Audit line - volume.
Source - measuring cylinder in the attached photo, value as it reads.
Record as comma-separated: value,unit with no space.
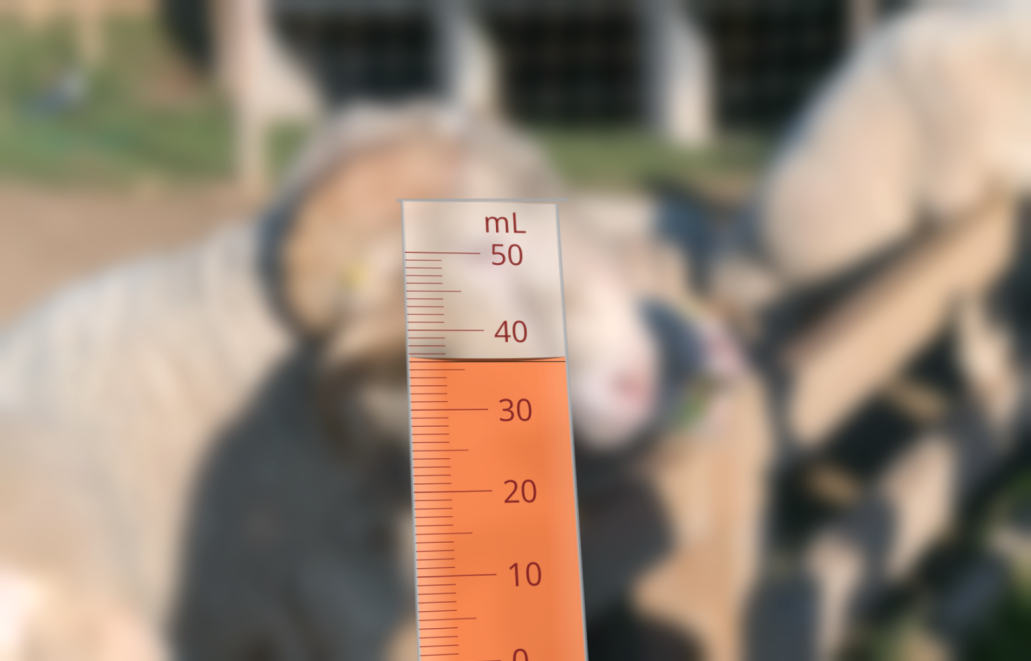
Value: 36,mL
